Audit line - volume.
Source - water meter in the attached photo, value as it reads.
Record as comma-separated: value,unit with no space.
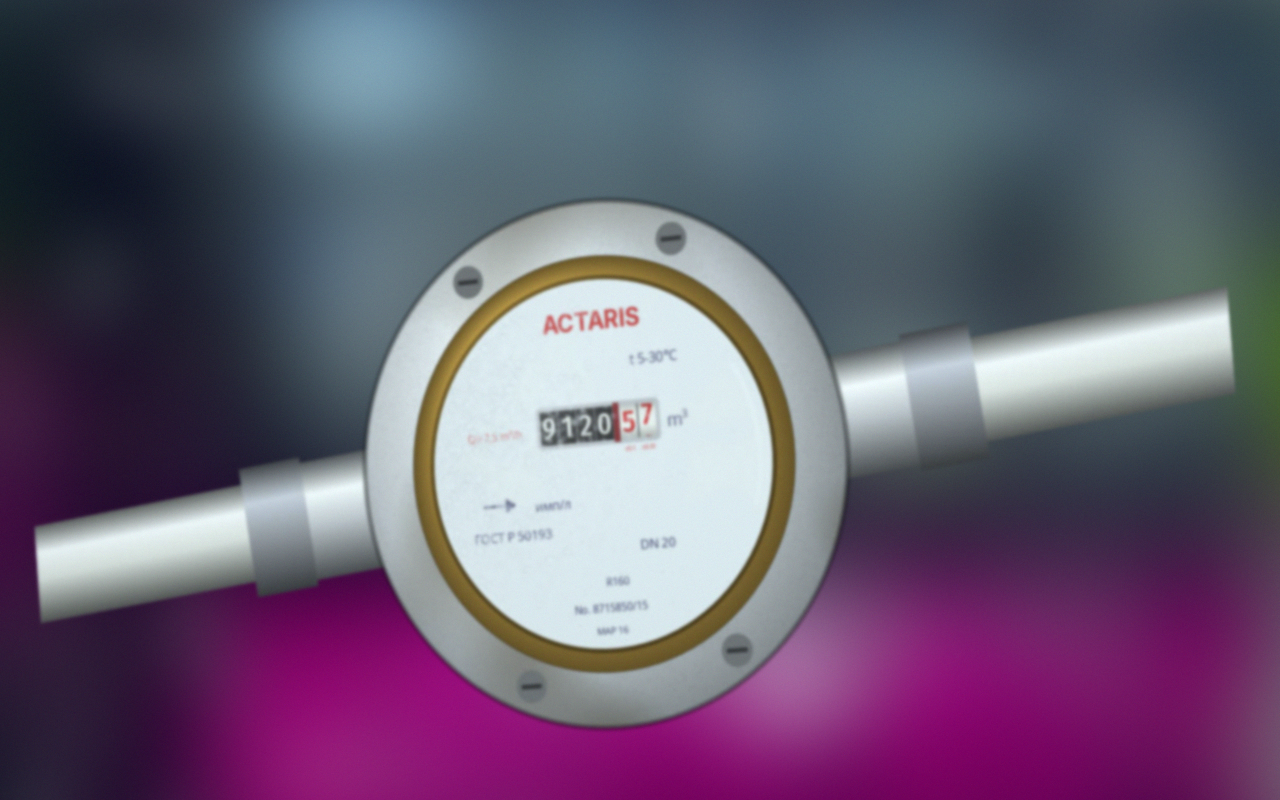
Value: 9120.57,m³
